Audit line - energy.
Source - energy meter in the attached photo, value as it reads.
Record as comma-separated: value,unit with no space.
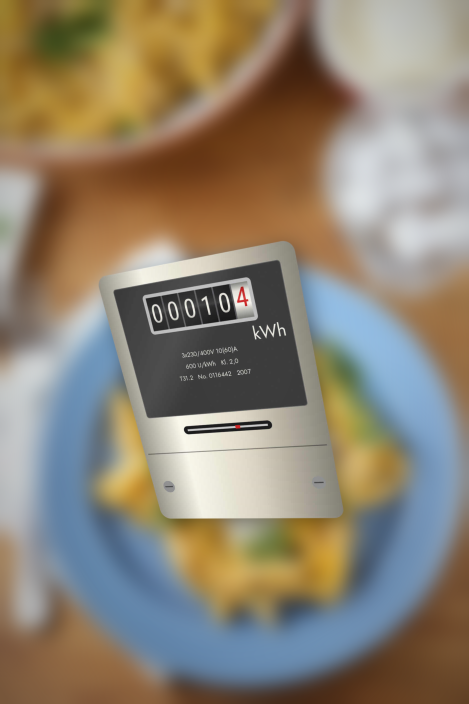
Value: 10.4,kWh
